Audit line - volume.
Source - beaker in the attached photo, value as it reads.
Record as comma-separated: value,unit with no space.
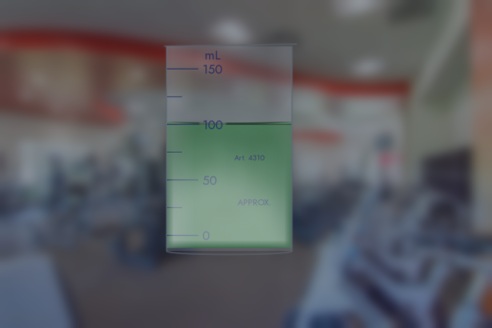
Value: 100,mL
